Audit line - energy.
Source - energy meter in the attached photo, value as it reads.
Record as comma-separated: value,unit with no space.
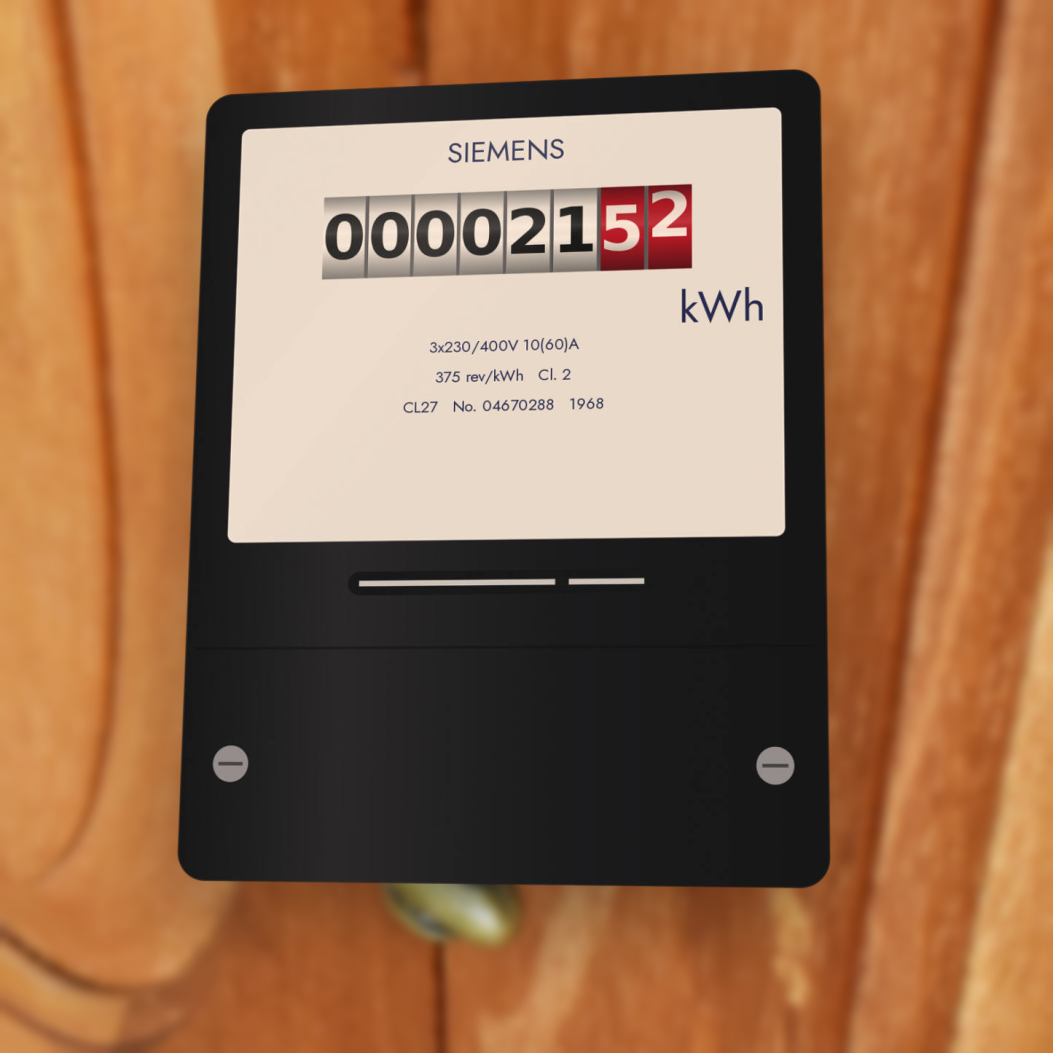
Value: 21.52,kWh
